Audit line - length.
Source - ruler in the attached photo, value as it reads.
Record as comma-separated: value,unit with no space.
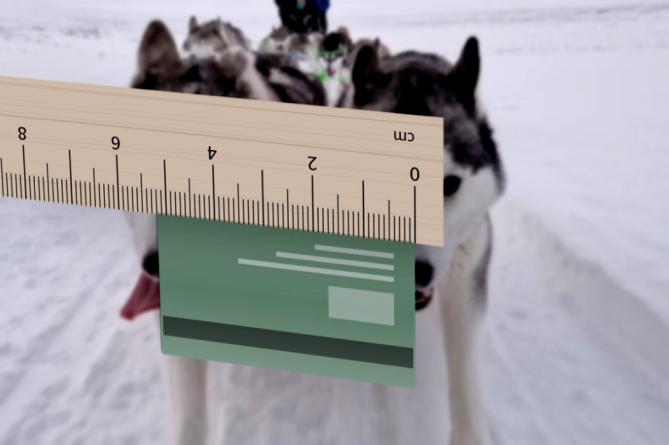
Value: 5.2,cm
